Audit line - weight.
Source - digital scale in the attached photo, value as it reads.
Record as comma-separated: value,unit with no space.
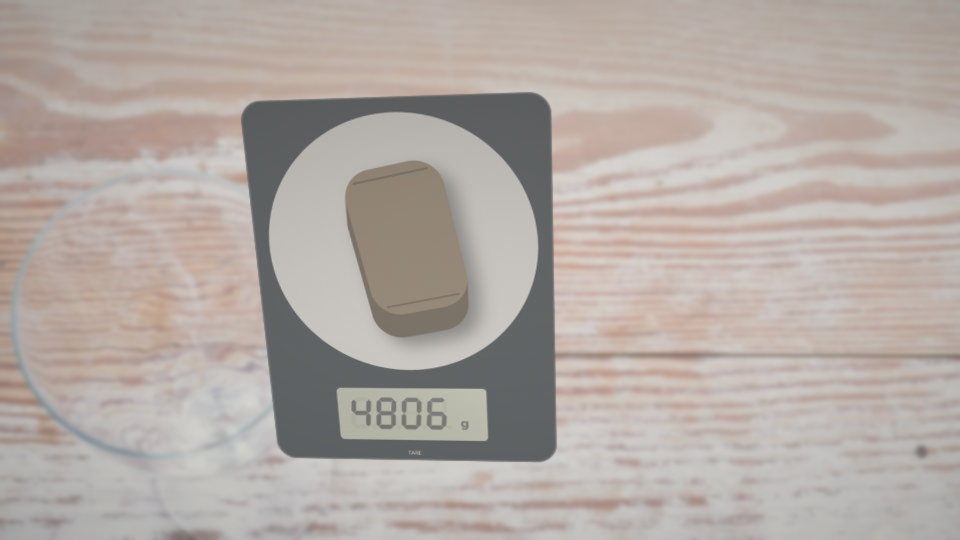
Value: 4806,g
